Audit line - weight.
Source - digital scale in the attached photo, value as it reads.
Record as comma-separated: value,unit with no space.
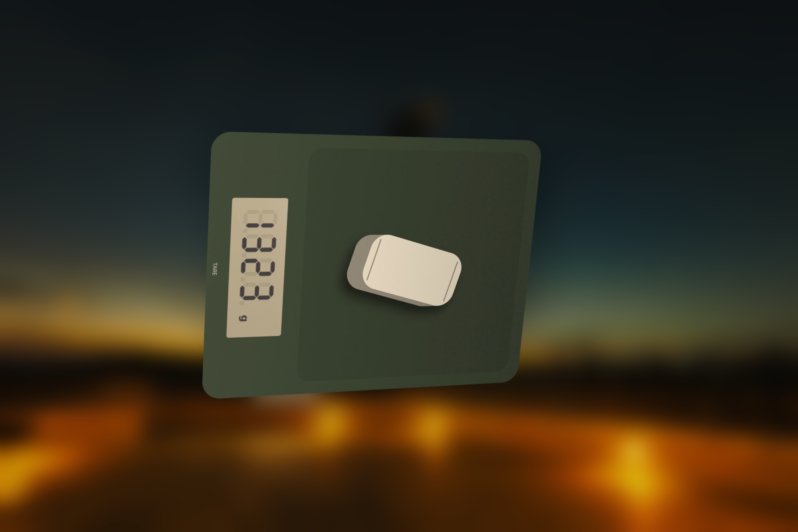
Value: 1323,g
